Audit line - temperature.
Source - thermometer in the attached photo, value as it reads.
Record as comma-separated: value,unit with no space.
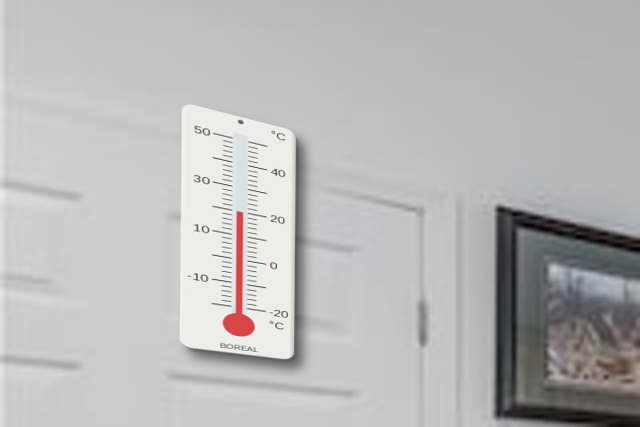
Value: 20,°C
